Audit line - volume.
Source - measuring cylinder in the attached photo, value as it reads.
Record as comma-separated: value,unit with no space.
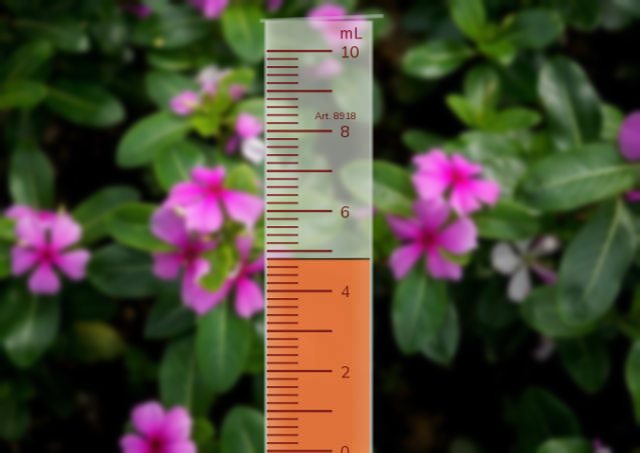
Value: 4.8,mL
